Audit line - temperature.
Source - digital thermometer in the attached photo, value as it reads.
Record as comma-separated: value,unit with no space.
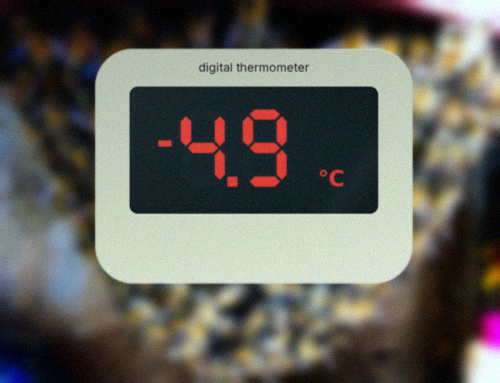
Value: -4.9,°C
